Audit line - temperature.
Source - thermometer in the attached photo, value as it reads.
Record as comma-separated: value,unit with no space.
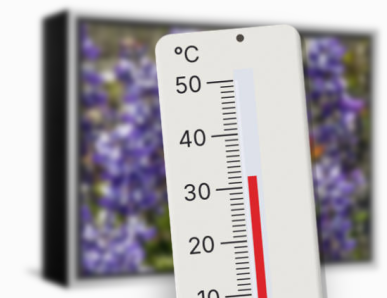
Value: 32,°C
